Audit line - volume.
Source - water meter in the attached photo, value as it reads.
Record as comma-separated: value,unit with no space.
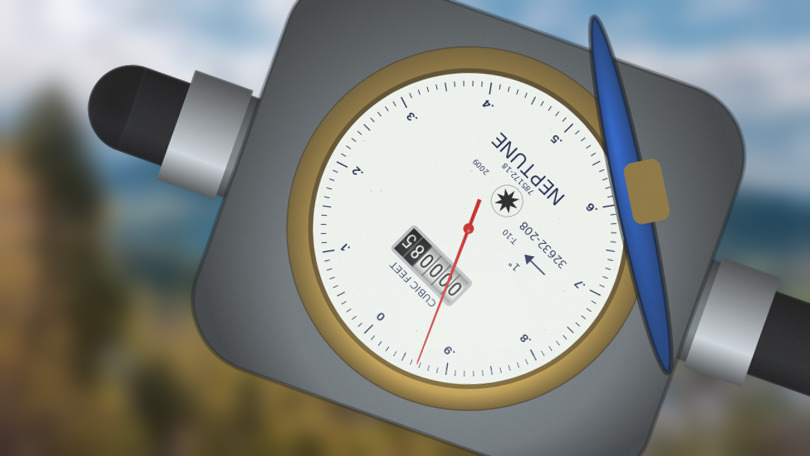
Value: 84.93,ft³
